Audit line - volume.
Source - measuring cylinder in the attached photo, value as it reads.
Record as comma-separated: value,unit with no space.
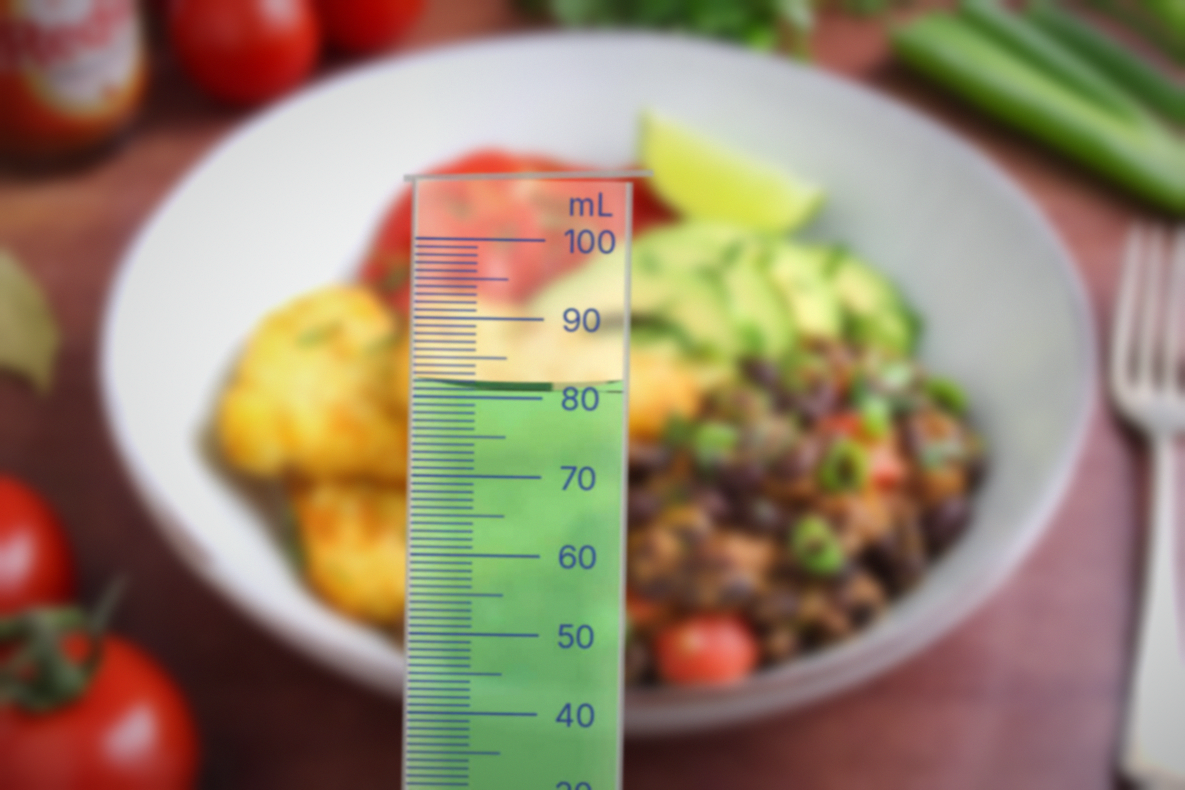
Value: 81,mL
